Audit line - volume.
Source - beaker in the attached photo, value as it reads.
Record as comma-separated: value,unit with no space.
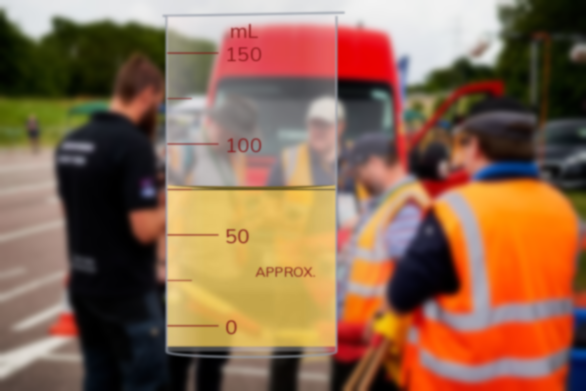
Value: 75,mL
